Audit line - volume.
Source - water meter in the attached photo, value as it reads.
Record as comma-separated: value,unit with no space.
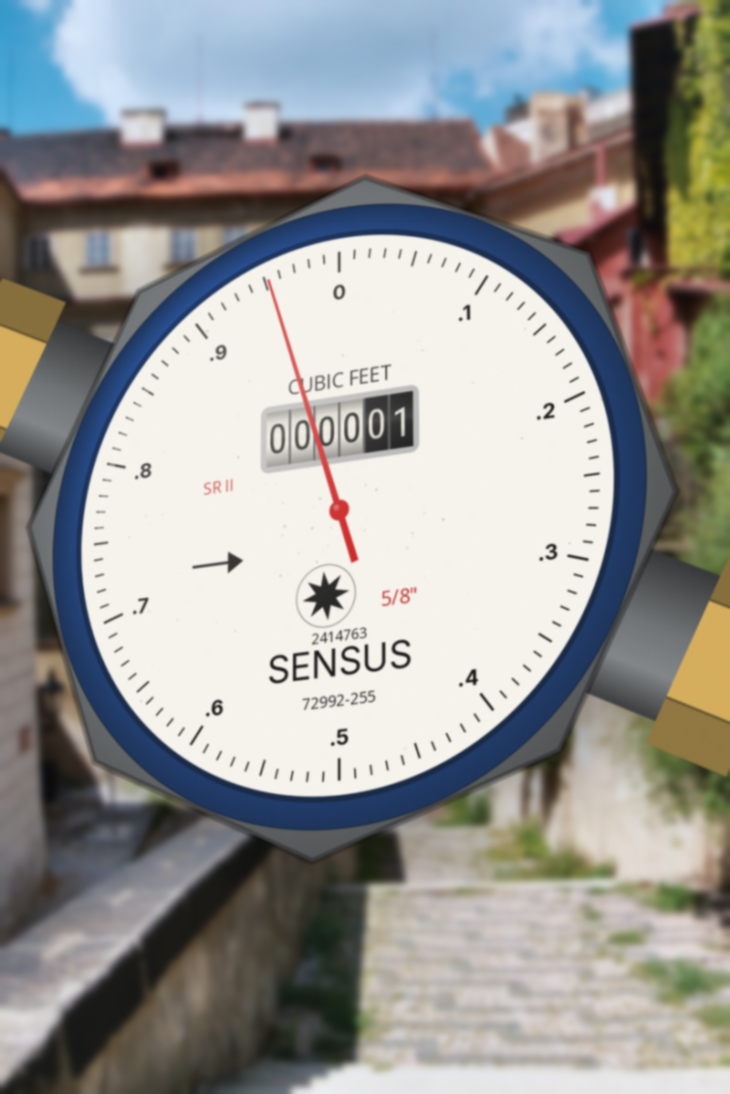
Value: 0.95,ft³
